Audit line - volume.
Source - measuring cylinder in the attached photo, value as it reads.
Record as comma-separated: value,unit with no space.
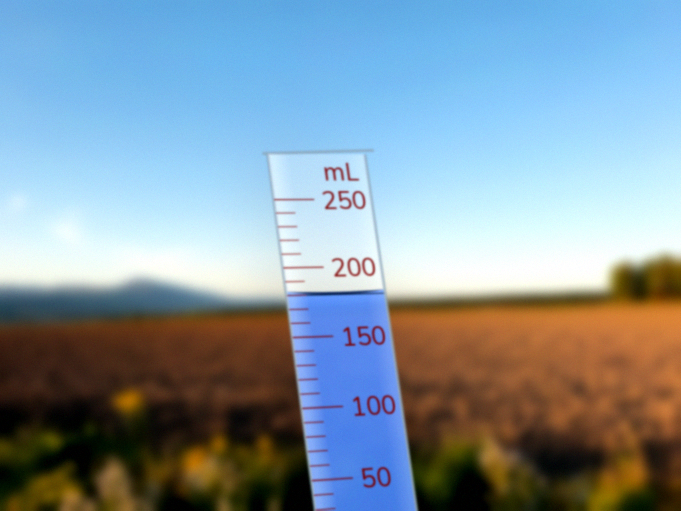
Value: 180,mL
